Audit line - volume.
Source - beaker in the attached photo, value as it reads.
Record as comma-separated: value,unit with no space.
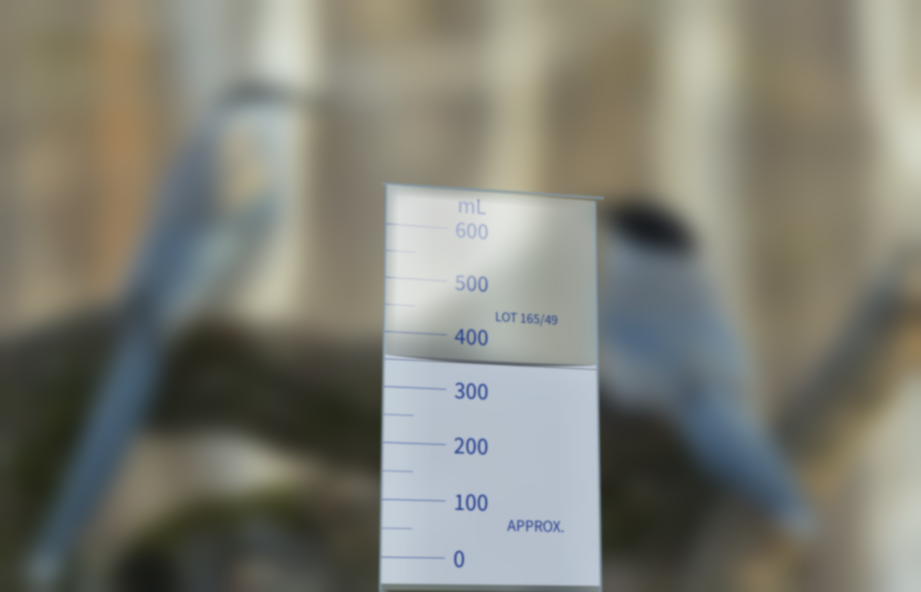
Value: 350,mL
